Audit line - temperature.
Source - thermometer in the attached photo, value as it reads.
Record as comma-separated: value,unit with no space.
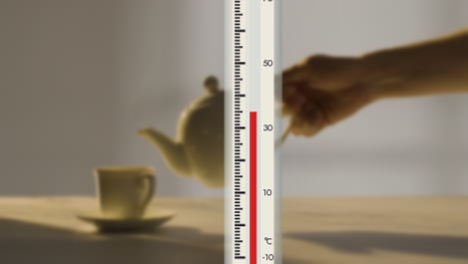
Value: 35,°C
